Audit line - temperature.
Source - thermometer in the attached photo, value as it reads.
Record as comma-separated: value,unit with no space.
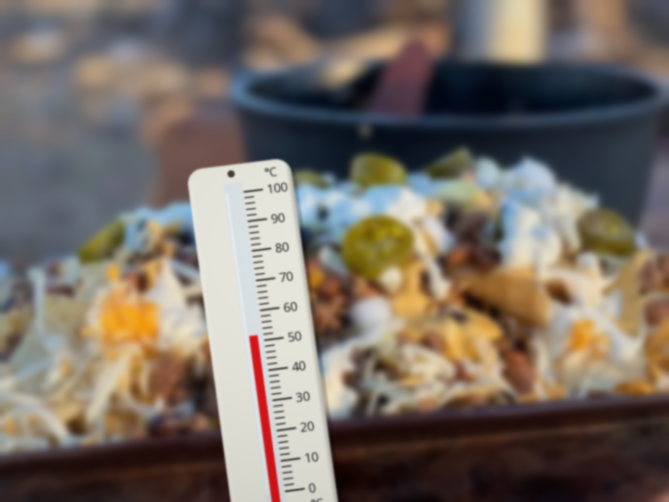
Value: 52,°C
